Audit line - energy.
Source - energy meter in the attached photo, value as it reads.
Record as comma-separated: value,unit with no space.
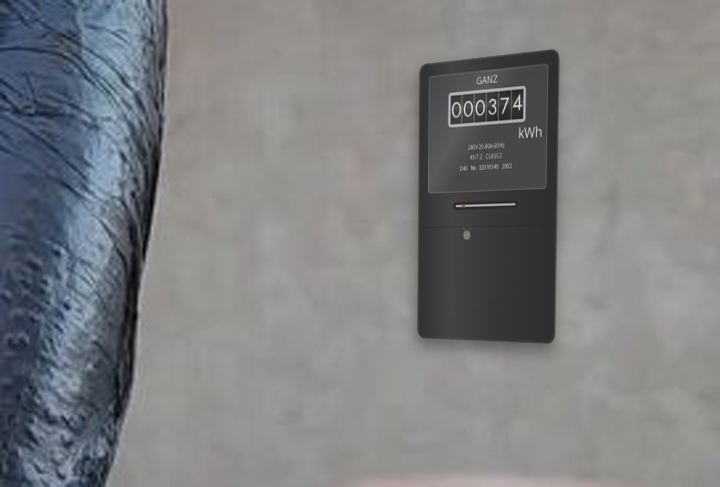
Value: 374,kWh
